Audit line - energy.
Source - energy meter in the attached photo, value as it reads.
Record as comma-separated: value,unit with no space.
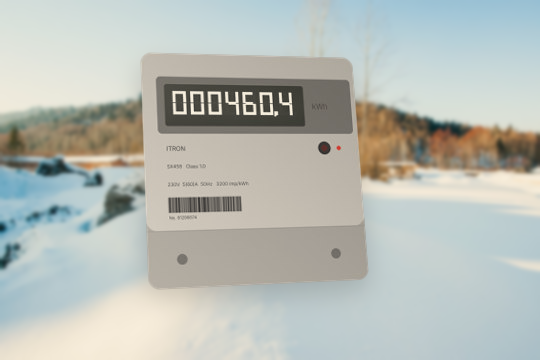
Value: 460.4,kWh
